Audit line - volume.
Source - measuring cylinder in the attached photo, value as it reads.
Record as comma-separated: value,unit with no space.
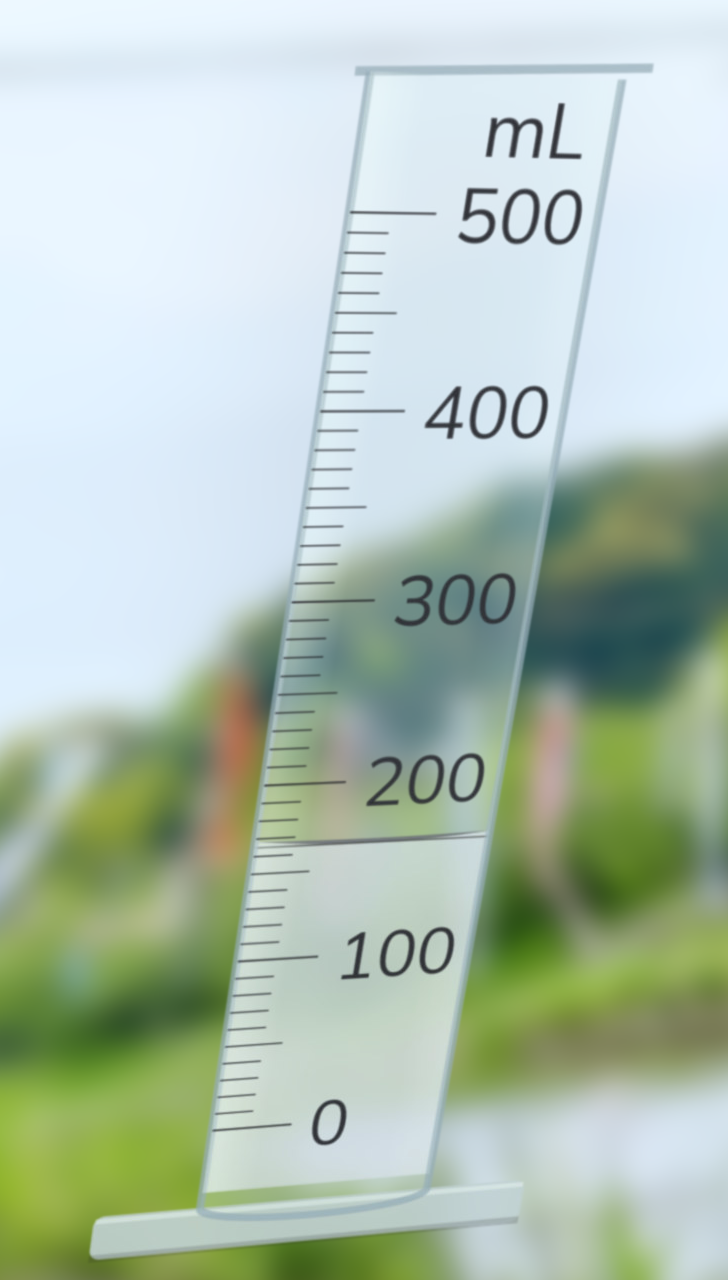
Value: 165,mL
